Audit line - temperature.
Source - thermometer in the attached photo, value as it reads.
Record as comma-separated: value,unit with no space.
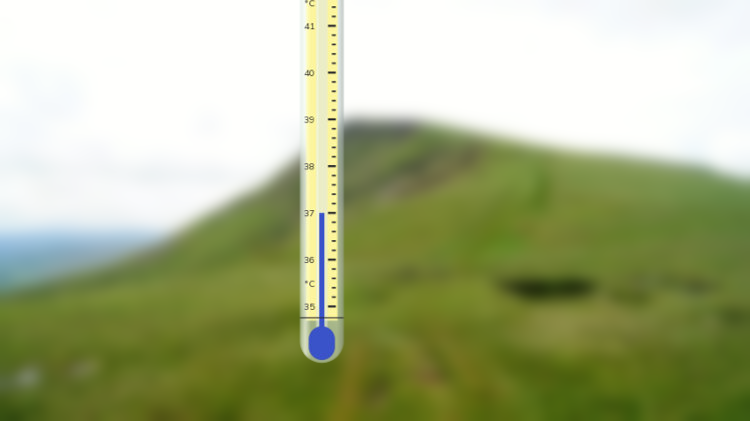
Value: 37,°C
